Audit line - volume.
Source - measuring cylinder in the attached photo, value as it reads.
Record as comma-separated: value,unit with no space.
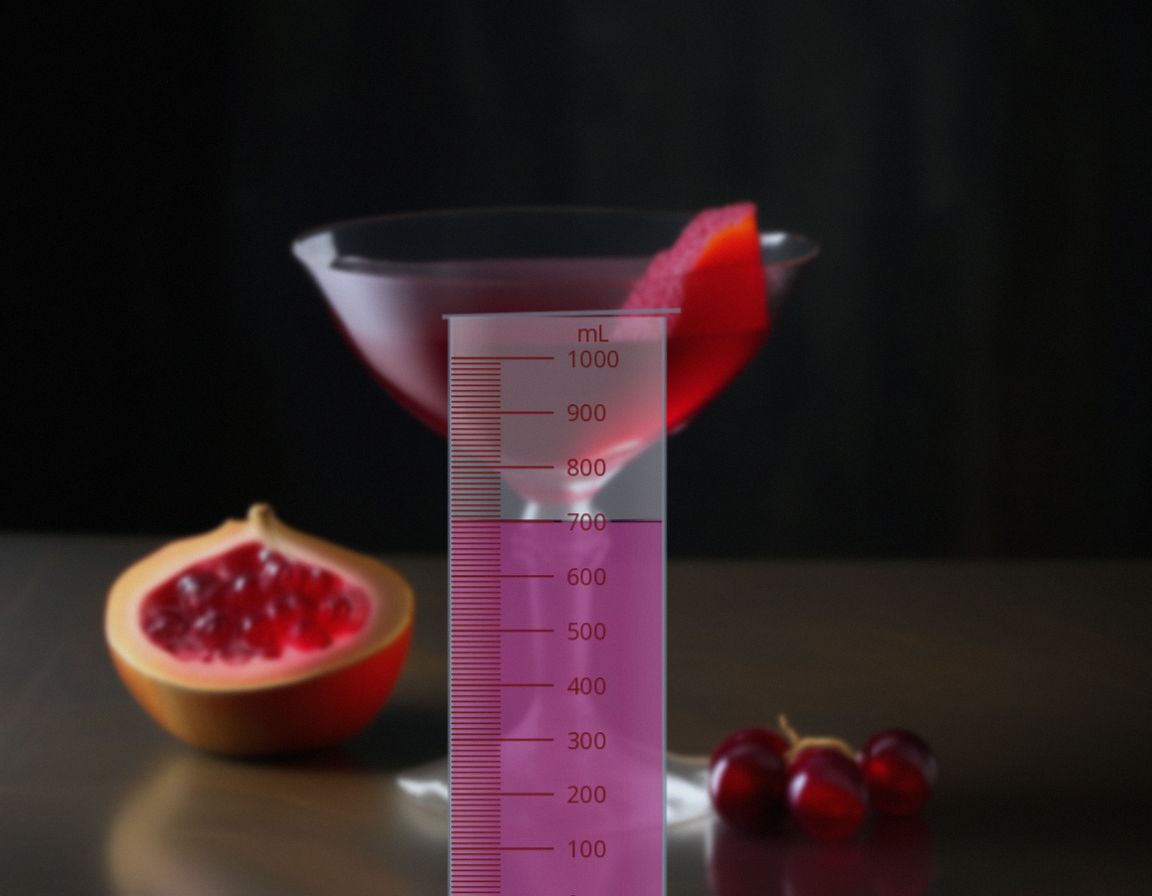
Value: 700,mL
